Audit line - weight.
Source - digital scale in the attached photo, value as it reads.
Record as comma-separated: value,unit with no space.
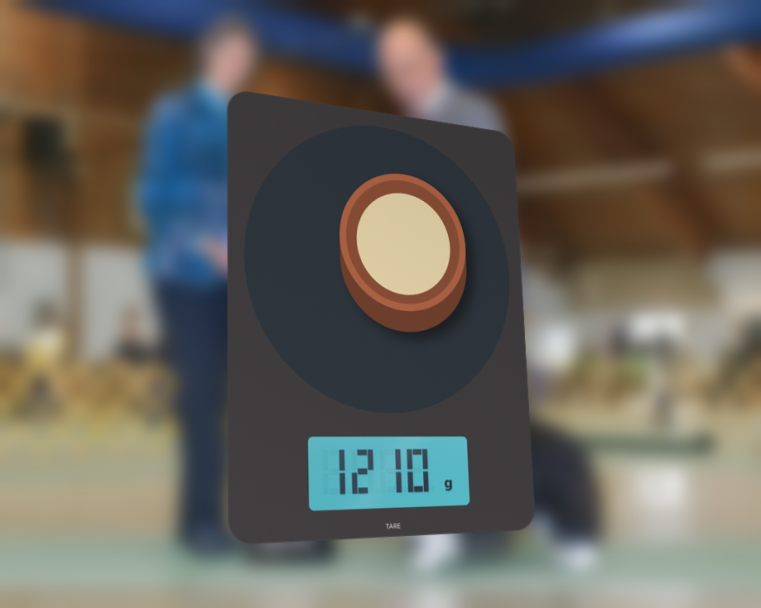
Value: 1210,g
